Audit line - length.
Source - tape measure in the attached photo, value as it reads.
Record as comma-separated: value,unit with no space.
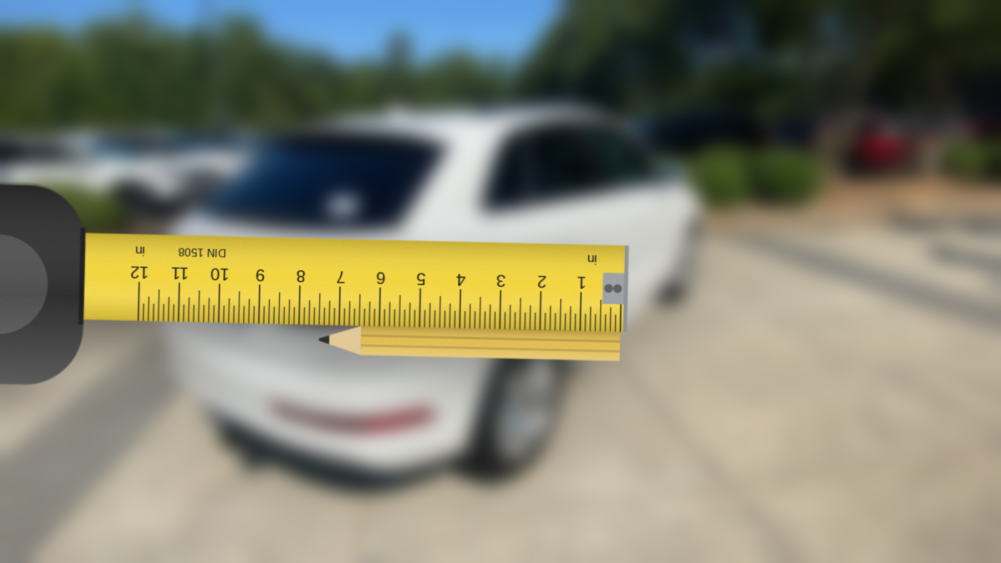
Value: 7.5,in
